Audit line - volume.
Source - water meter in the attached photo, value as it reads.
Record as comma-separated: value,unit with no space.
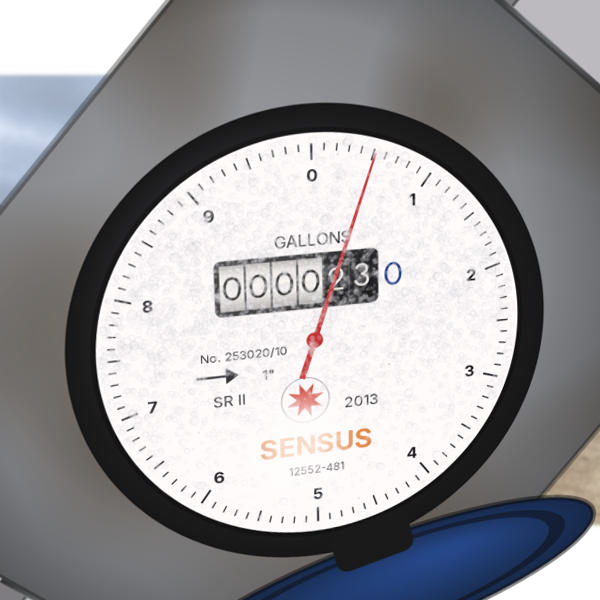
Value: 230.5,gal
